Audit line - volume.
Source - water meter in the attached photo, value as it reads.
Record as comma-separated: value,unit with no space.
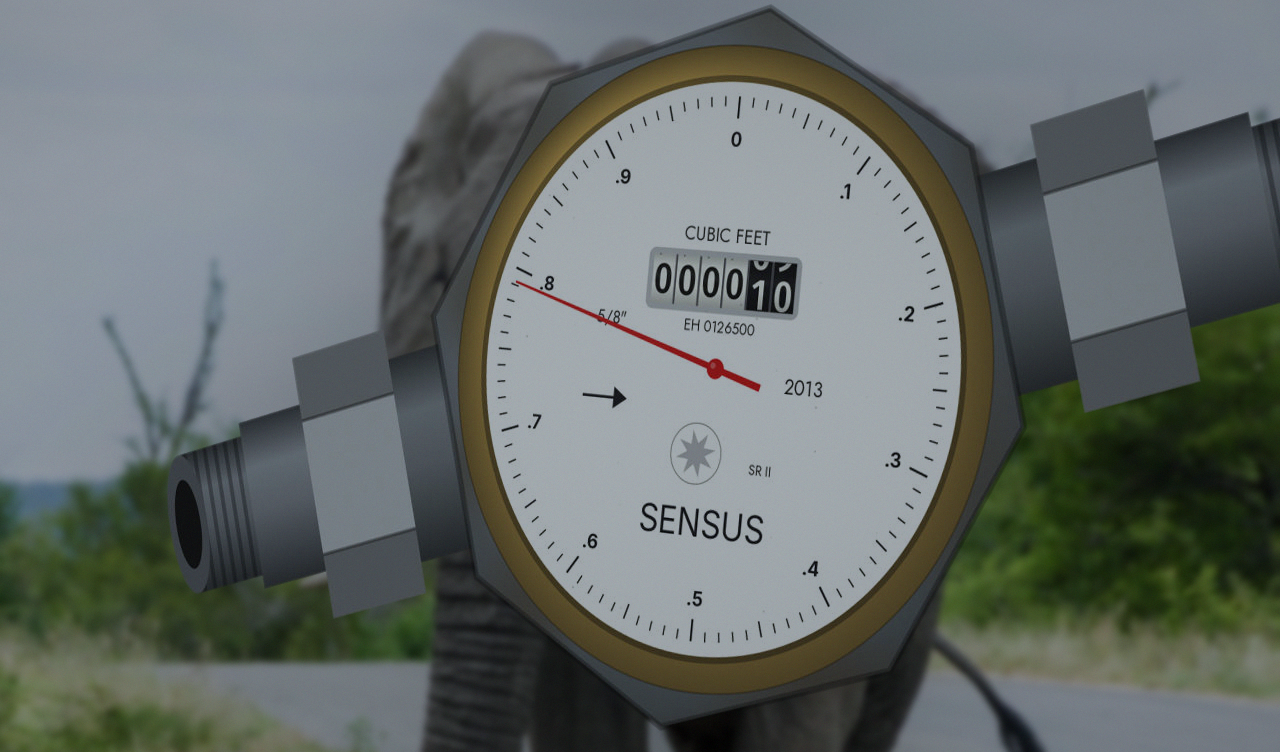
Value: 9.79,ft³
